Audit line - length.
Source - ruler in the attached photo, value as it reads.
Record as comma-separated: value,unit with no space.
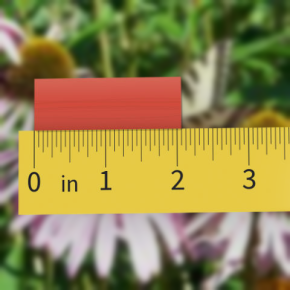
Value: 2.0625,in
